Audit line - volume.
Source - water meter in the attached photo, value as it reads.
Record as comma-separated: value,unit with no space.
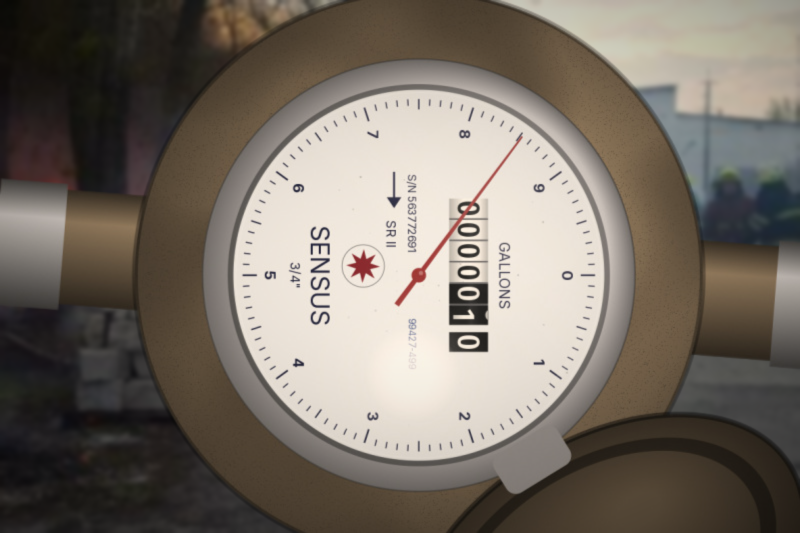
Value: 8.5,gal
